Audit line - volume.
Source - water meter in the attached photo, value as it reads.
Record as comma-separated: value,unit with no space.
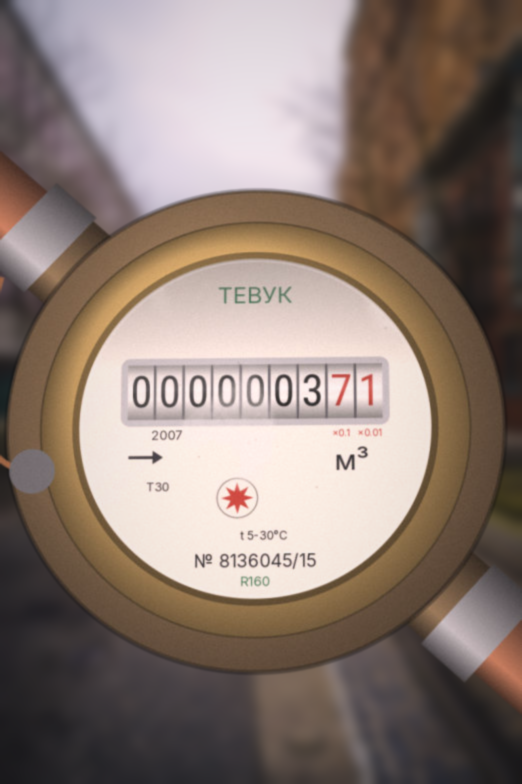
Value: 3.71,m³
